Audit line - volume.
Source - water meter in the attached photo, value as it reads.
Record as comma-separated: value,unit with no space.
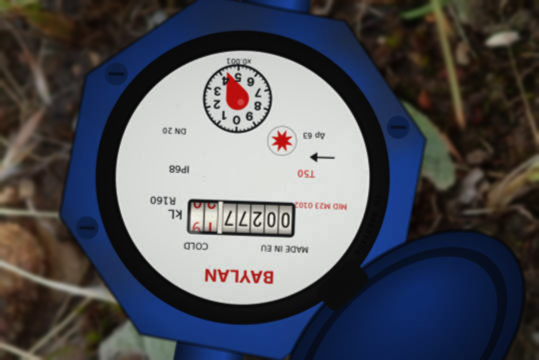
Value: 277.194,kL
